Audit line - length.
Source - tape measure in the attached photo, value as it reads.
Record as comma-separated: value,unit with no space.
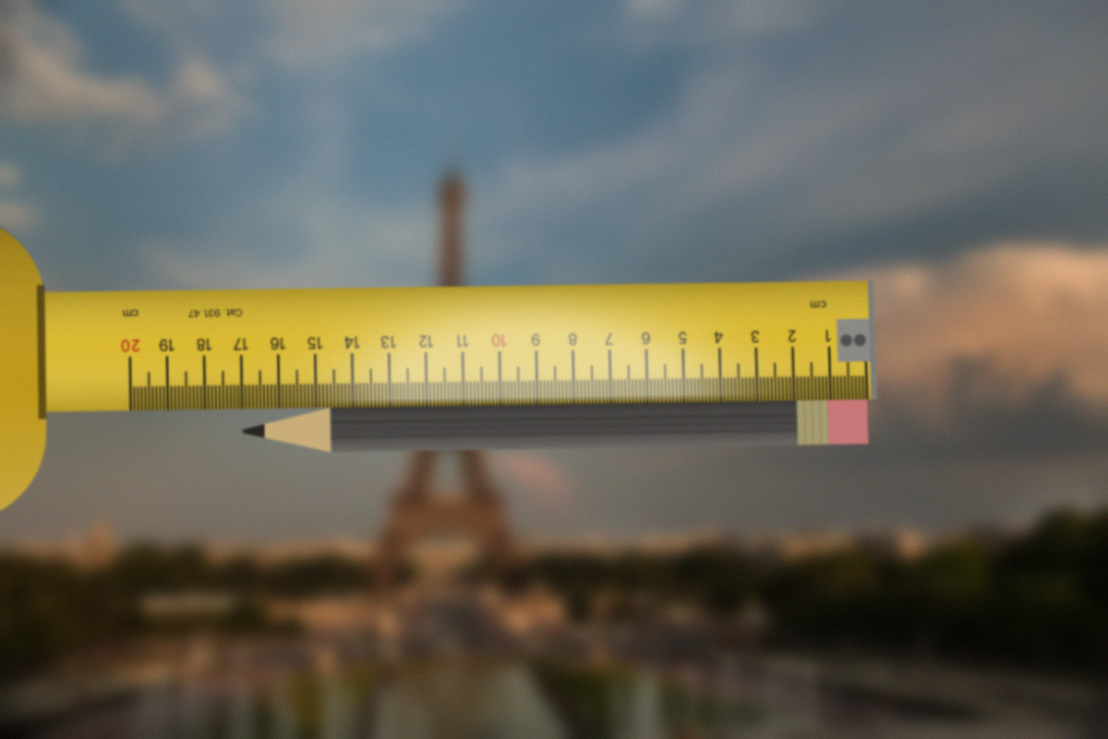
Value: 17,cm
